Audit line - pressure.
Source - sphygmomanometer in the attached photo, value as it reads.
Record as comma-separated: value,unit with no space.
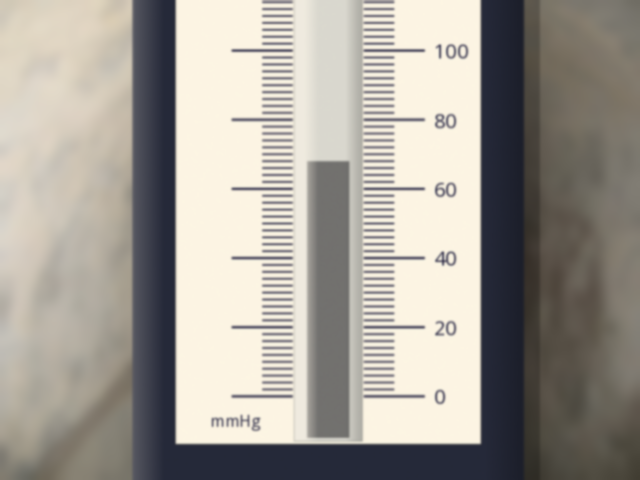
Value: 68,mmHg
